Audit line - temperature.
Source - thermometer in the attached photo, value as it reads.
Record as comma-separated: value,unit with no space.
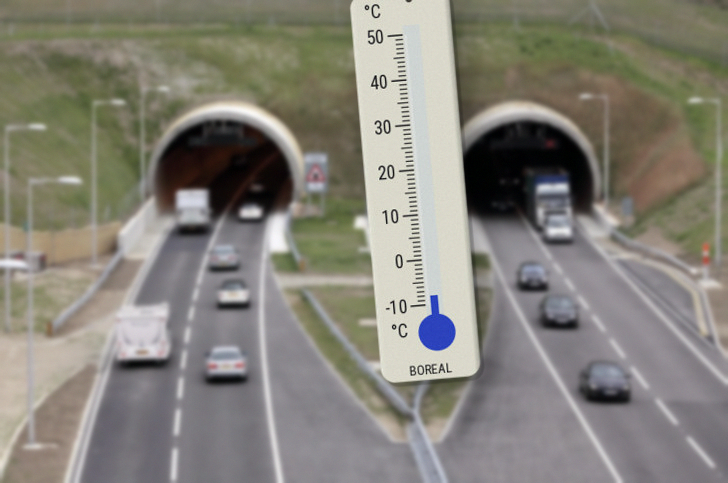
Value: -8,°C
